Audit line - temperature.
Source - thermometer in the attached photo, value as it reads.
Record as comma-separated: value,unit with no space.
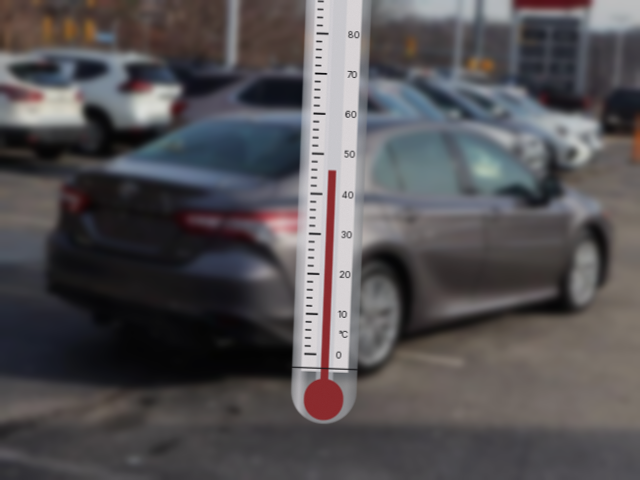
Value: 46,°C
